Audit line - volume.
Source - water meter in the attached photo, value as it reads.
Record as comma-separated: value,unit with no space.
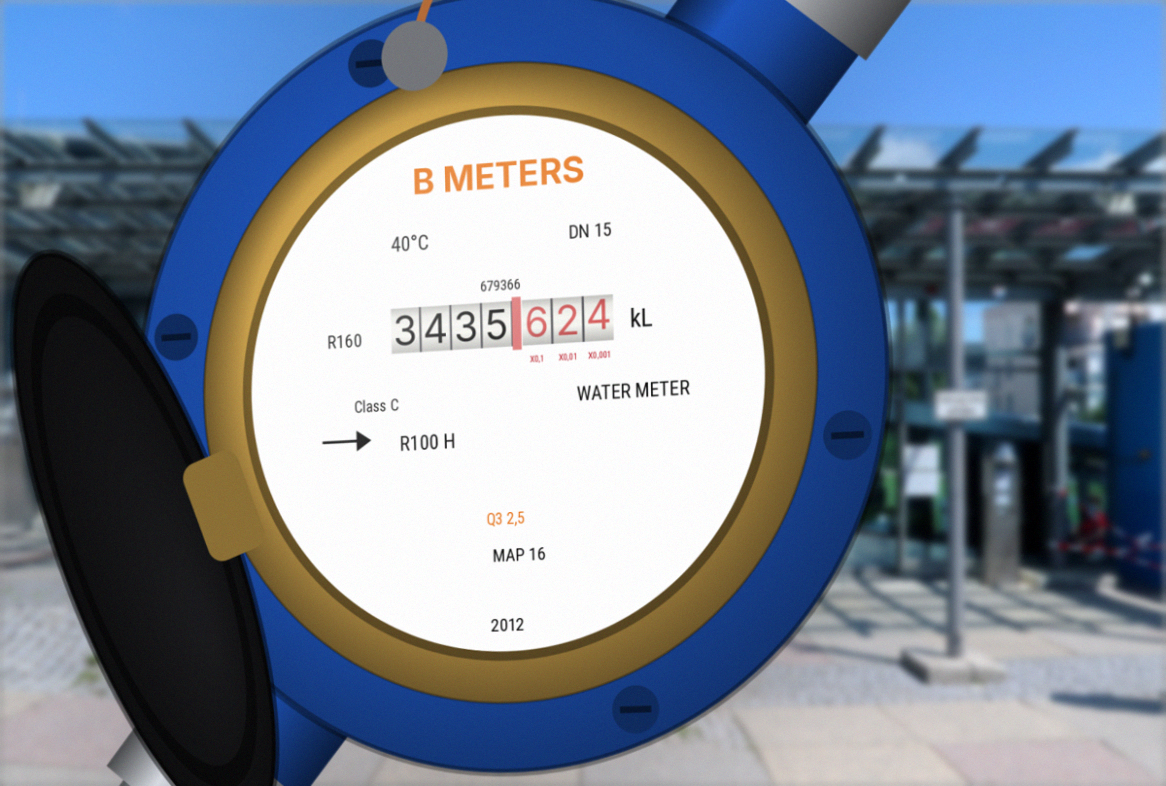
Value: 3435.624,kL
